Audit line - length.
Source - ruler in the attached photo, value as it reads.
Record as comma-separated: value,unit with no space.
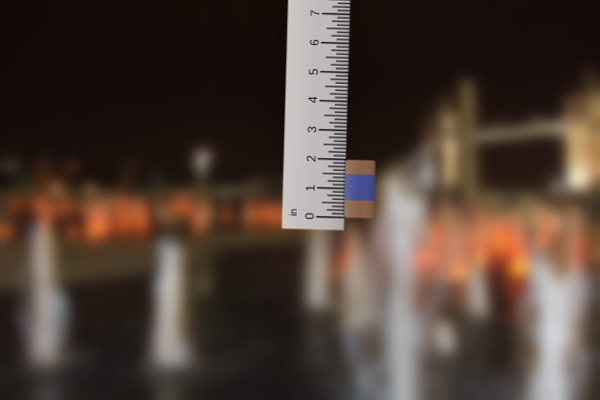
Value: 2,in
